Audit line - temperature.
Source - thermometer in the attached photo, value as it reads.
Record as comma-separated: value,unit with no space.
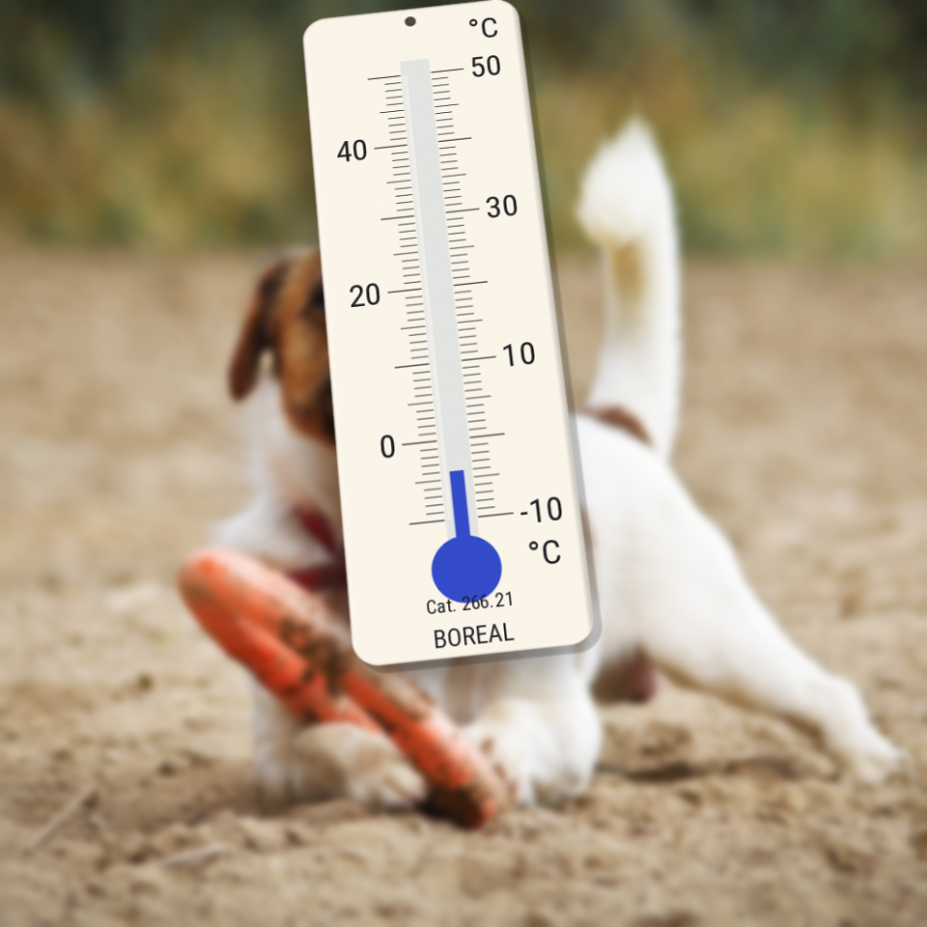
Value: -4,°C
